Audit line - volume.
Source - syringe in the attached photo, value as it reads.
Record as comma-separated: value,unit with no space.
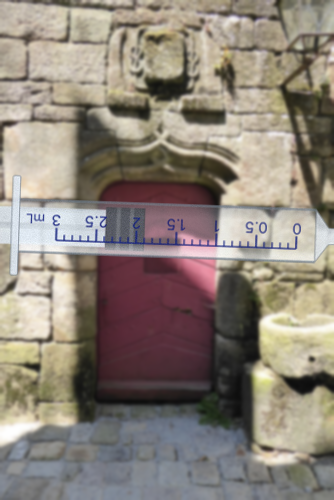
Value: 1.9,mL
